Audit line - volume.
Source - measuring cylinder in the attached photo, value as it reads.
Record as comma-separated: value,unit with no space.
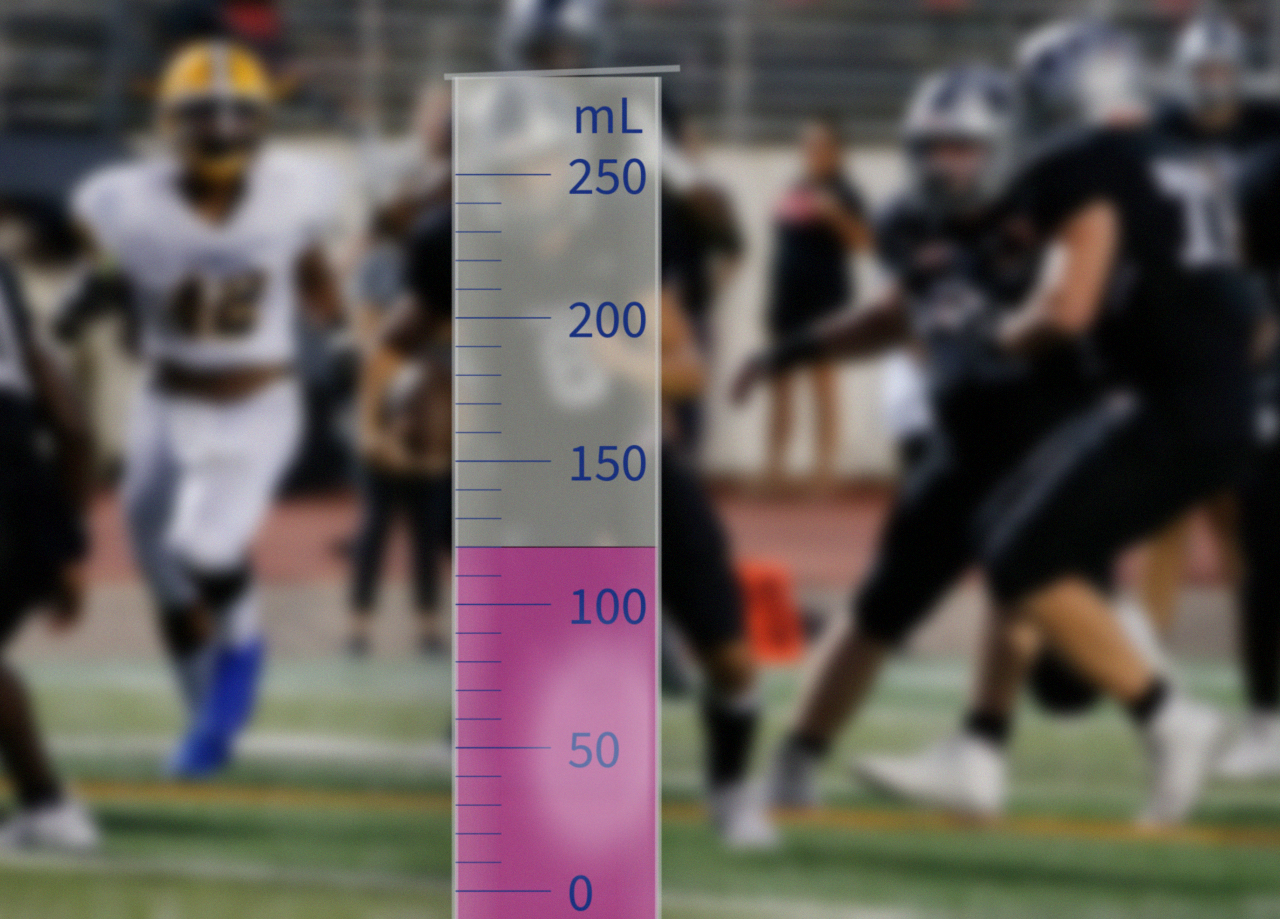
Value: 120,mL
